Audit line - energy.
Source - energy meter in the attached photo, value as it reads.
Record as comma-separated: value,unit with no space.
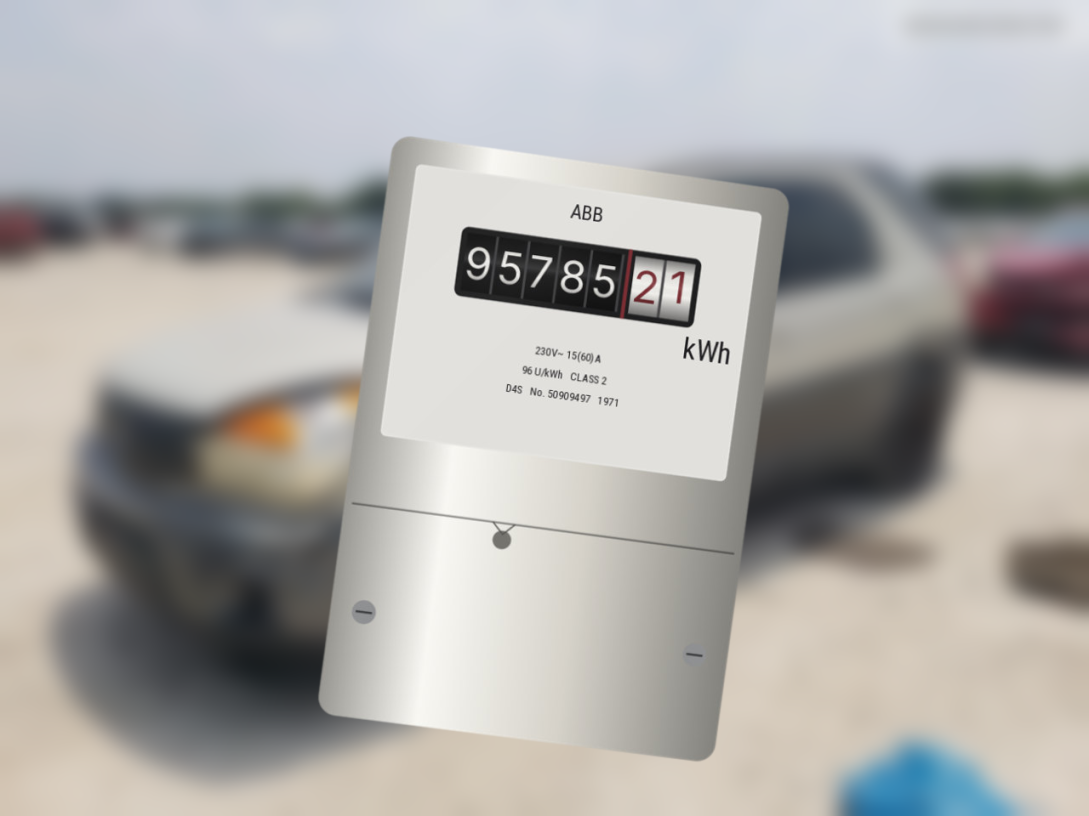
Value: 95785.21,kWh
